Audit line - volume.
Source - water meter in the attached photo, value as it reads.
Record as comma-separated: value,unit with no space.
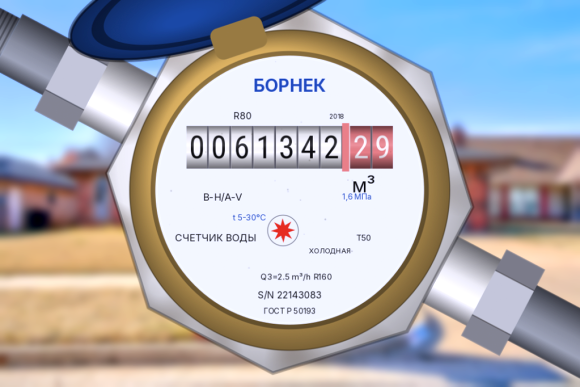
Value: 61342.29,m³
